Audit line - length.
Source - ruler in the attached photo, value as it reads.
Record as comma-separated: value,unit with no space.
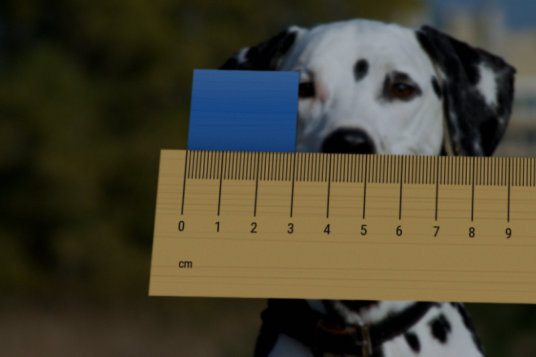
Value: 3,cm
